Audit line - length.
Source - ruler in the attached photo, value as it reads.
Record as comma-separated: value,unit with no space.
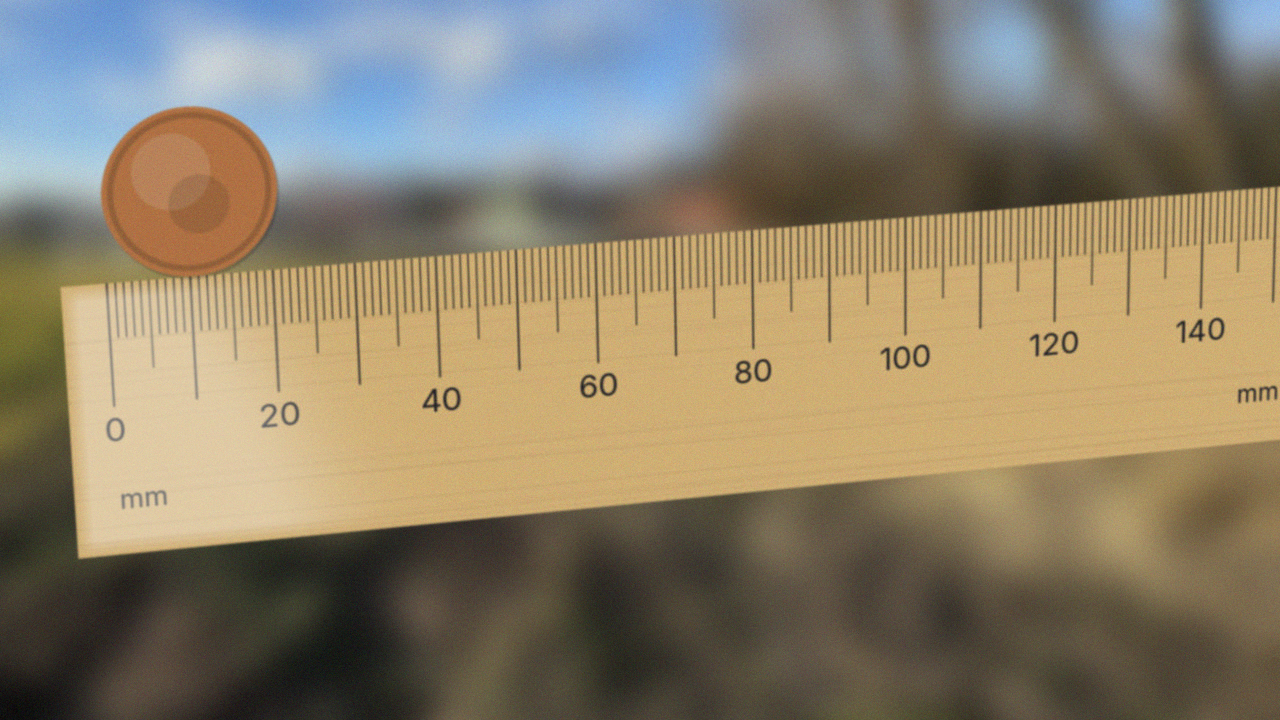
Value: 21,mm
